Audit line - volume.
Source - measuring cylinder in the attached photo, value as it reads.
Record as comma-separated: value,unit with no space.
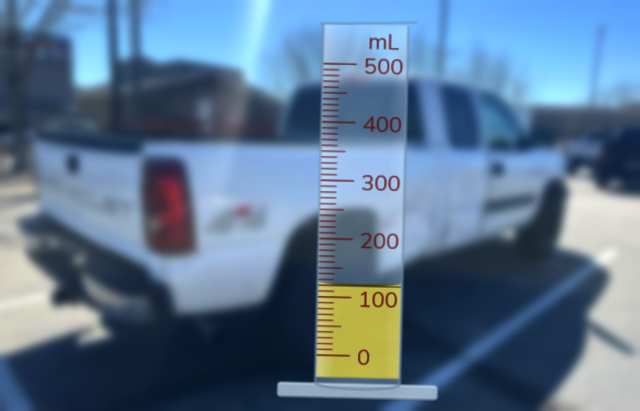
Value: 120,mL
